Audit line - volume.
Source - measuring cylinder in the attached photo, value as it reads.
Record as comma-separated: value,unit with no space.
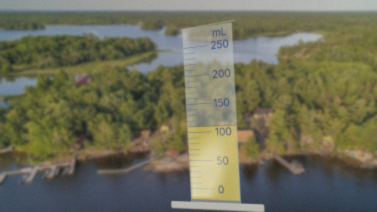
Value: 110,mL
